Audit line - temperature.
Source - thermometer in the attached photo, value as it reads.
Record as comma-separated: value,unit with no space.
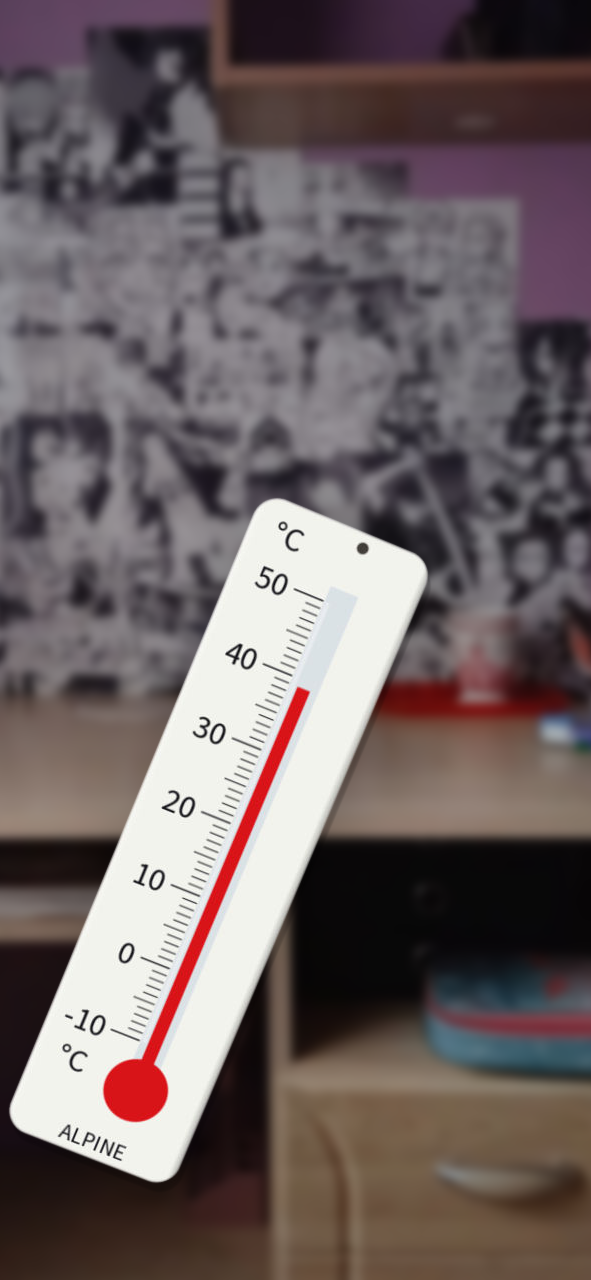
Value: 39,°C
